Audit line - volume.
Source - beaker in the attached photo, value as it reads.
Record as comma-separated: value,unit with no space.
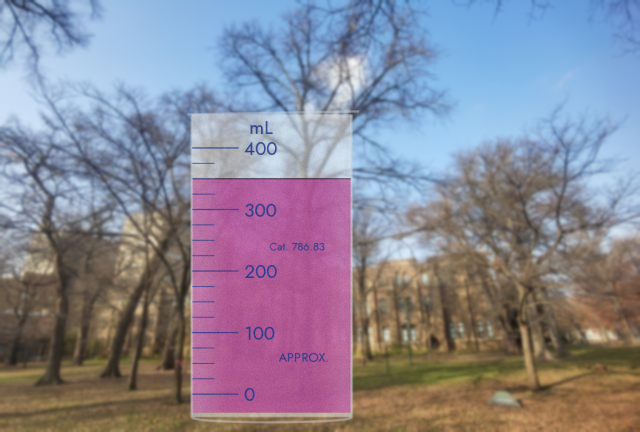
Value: 350,mL
